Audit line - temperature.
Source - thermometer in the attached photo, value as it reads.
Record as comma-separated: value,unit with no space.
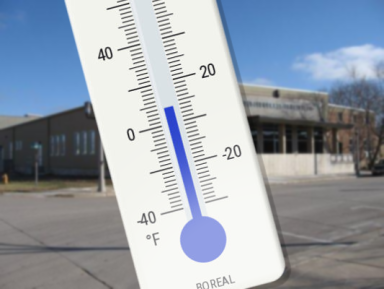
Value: 8,°F
